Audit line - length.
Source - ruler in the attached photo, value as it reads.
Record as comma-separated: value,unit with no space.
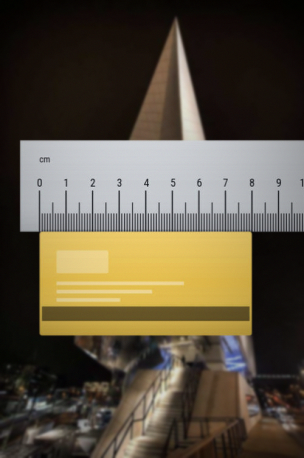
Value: 8,cm
